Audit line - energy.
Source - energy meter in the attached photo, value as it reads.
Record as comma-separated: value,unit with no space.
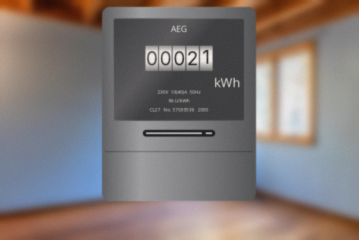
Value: 21,kWh
